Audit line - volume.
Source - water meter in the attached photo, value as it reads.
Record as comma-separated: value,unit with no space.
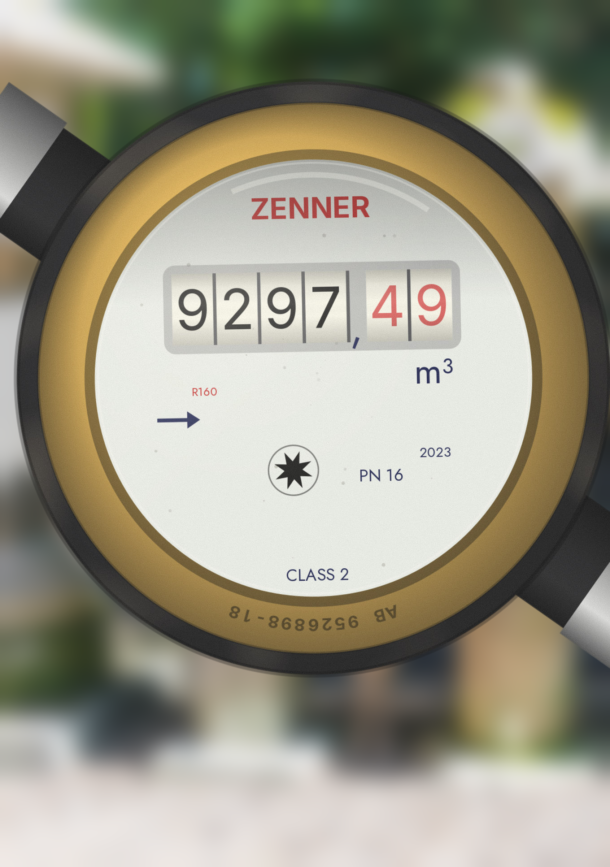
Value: 9297.49,m³
